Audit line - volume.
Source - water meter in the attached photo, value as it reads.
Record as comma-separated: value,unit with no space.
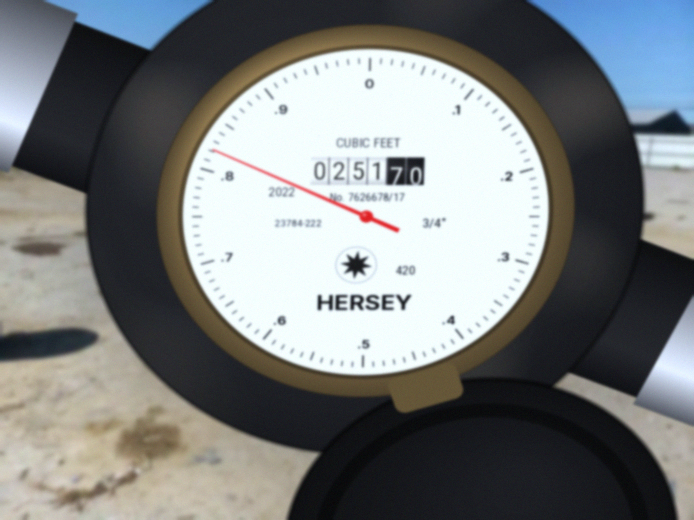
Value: 25169.82,ft³
